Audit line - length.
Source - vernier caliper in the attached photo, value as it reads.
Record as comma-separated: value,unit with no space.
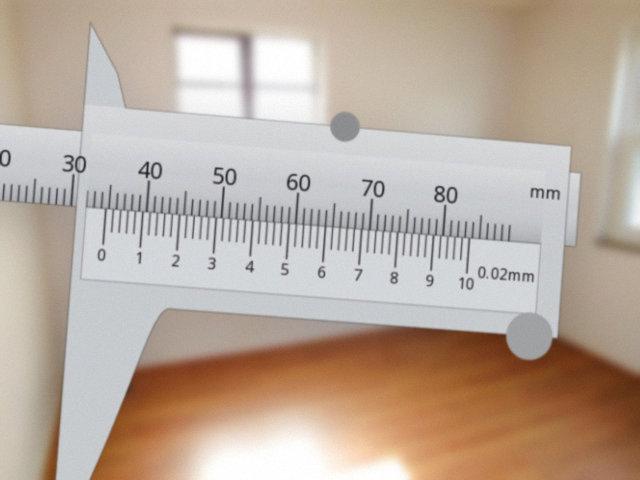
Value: 34.6,mm
